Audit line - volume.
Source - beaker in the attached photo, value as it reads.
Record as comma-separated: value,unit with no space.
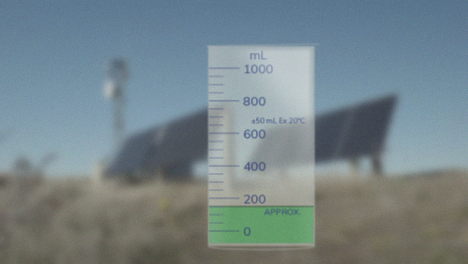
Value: 150,mL
